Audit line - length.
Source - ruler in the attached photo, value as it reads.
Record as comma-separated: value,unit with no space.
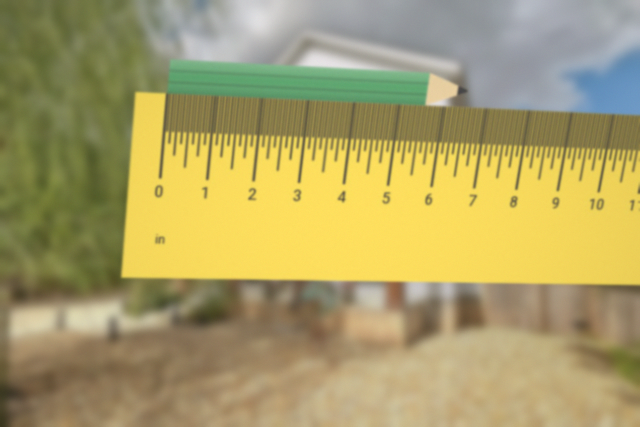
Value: 6.5,in
